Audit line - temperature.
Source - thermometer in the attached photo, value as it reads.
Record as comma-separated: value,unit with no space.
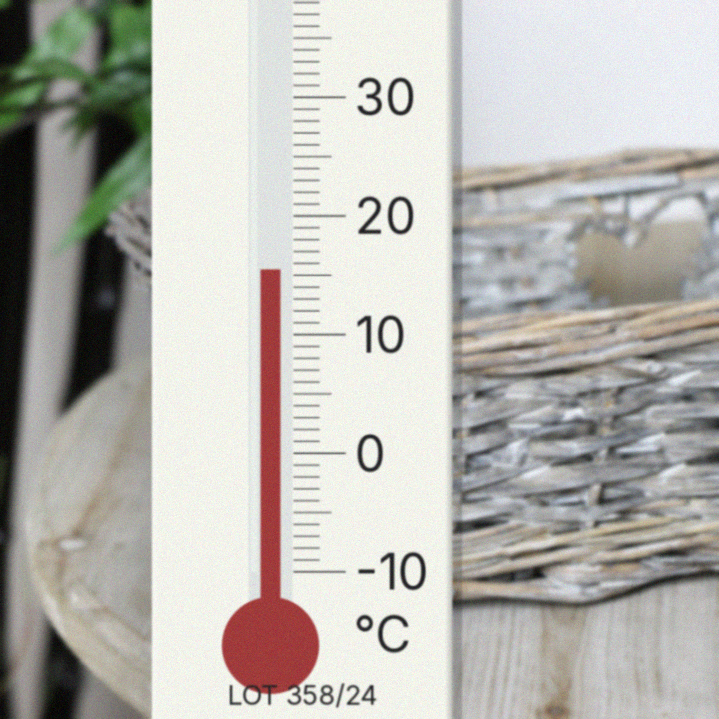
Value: 15.5,°C
